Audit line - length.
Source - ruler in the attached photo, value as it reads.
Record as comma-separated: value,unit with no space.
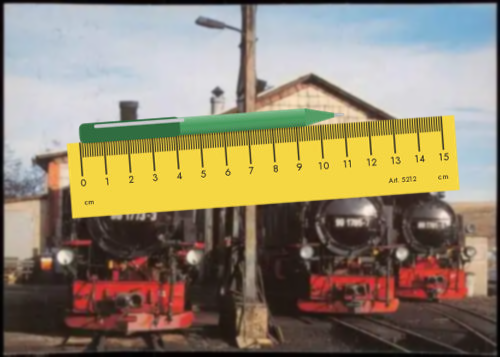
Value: 11,cm
